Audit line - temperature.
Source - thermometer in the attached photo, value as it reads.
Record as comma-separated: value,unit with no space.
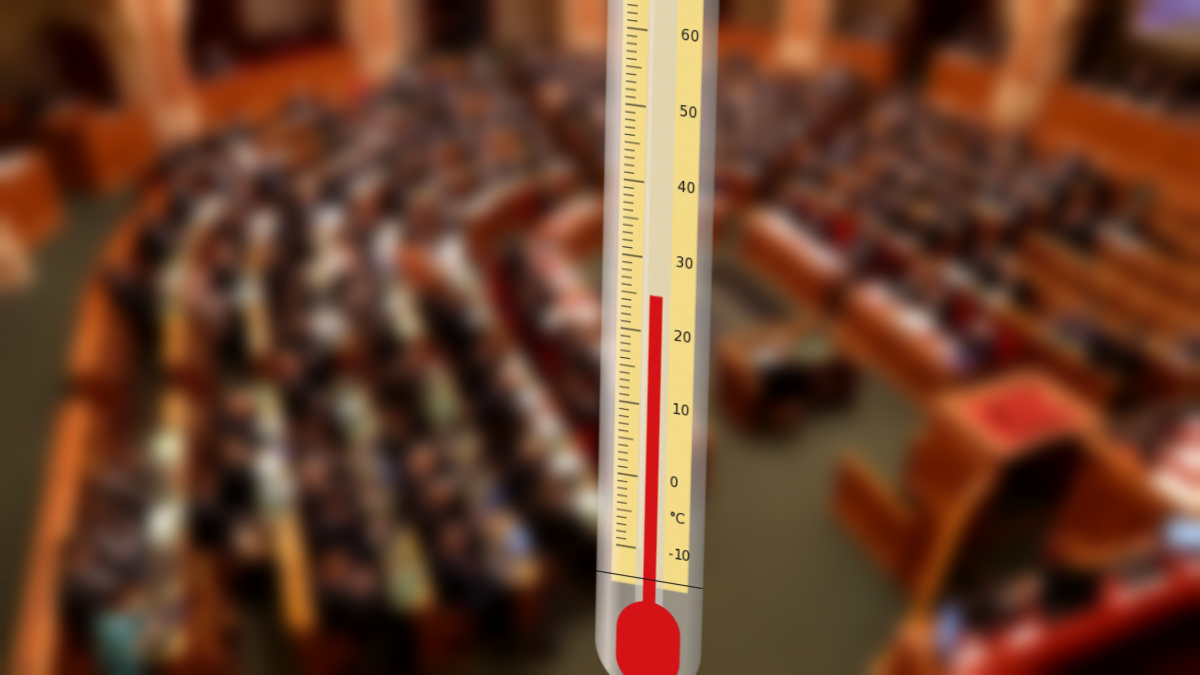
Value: 25,°C
